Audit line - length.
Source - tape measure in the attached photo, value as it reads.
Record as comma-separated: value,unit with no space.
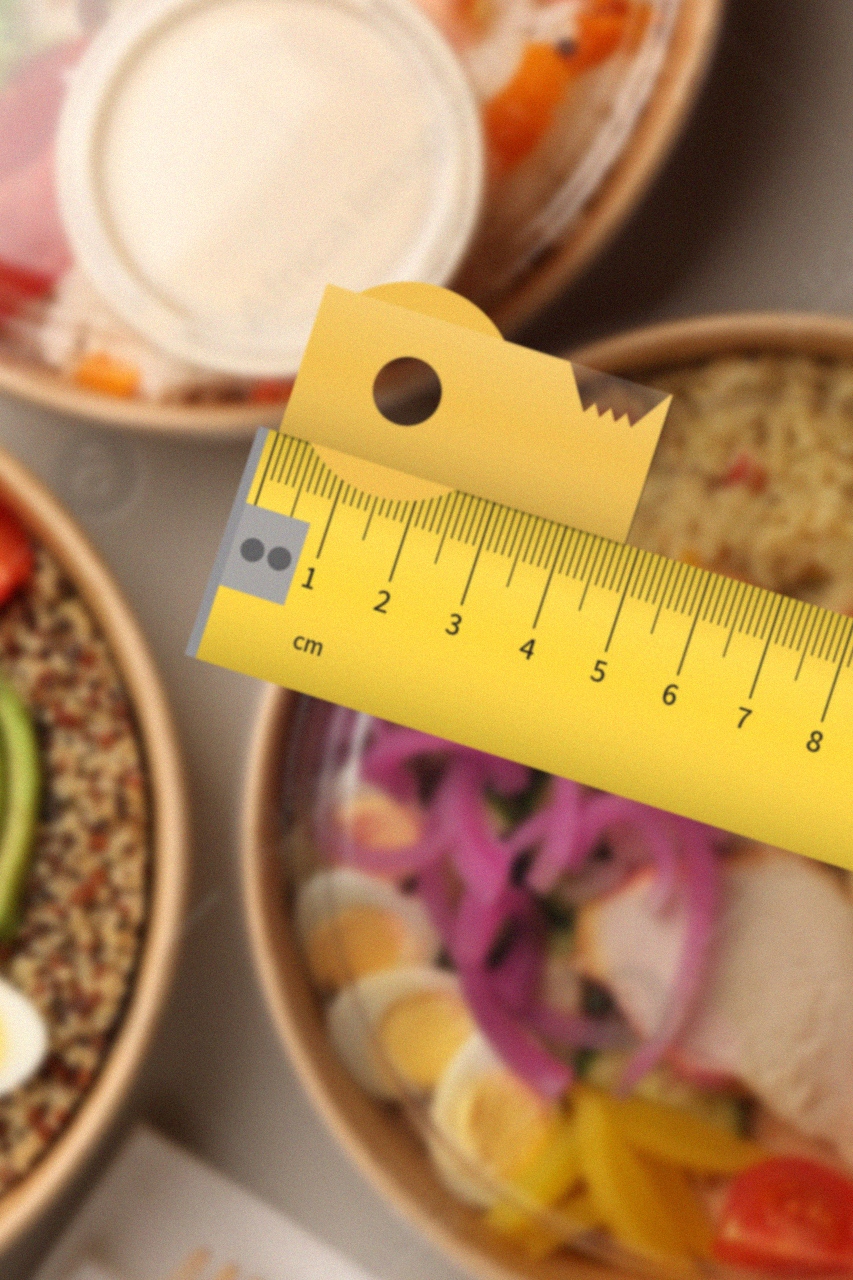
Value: 4.8,cm
